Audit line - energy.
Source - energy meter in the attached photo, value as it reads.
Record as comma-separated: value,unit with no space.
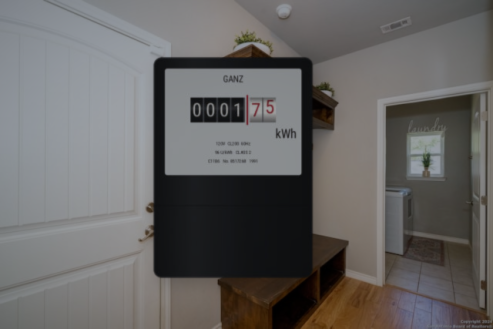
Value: 1.75,kWh
